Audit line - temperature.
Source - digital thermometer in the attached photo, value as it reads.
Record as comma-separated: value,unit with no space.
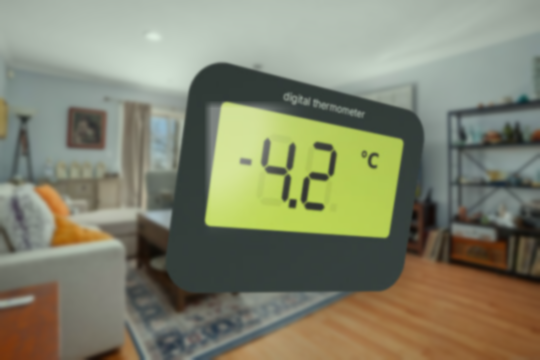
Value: -4.2,°C
